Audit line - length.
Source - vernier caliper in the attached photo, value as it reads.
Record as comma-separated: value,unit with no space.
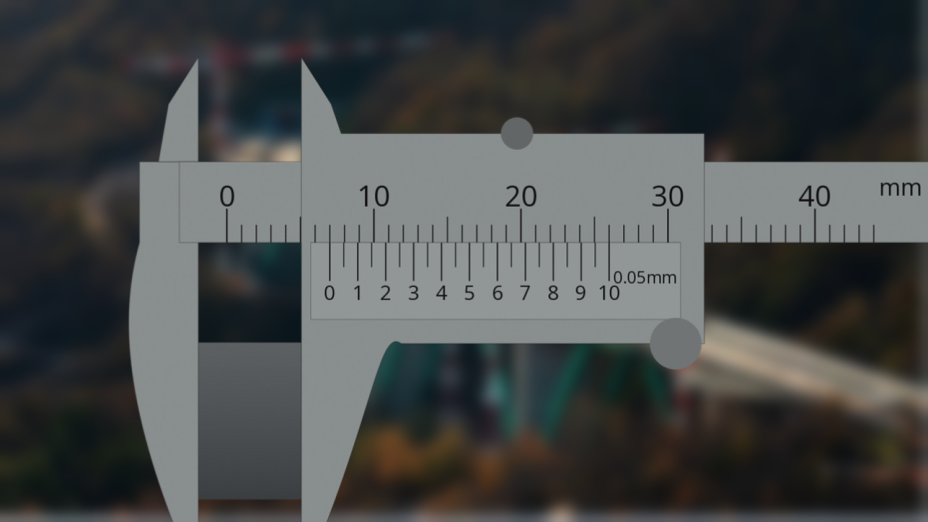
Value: 7.0,mm
